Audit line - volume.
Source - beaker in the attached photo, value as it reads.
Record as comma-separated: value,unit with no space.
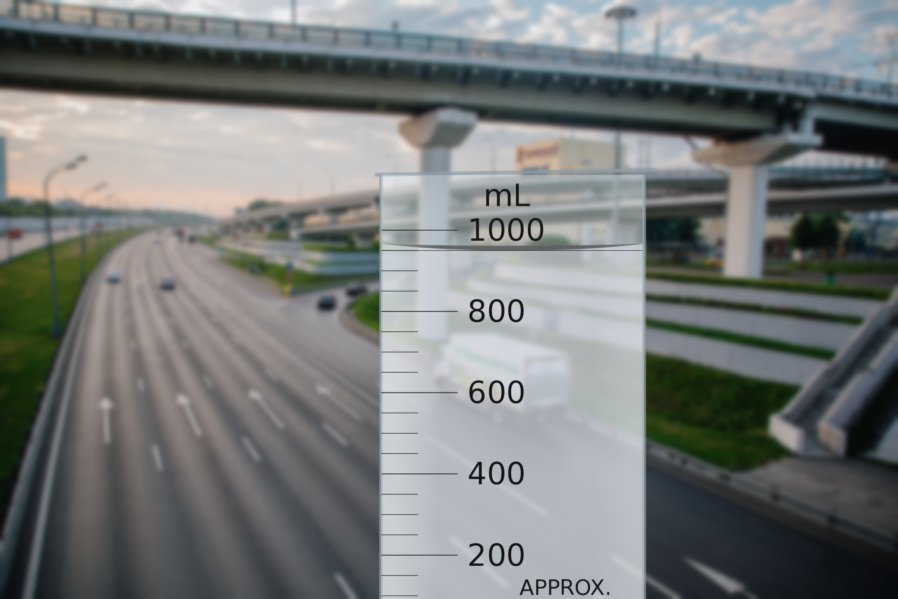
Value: 950,mL
